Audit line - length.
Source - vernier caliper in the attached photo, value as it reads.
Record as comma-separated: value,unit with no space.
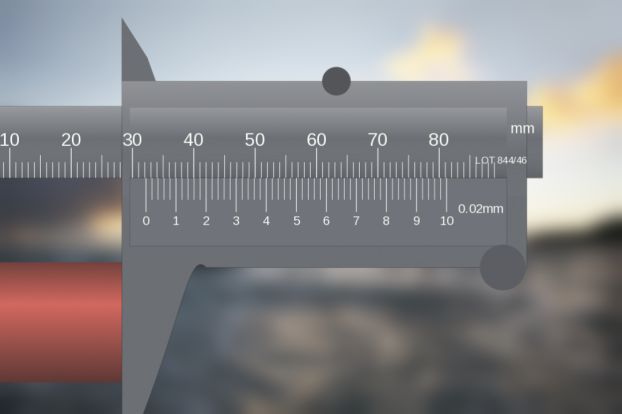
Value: 32.2,mm
